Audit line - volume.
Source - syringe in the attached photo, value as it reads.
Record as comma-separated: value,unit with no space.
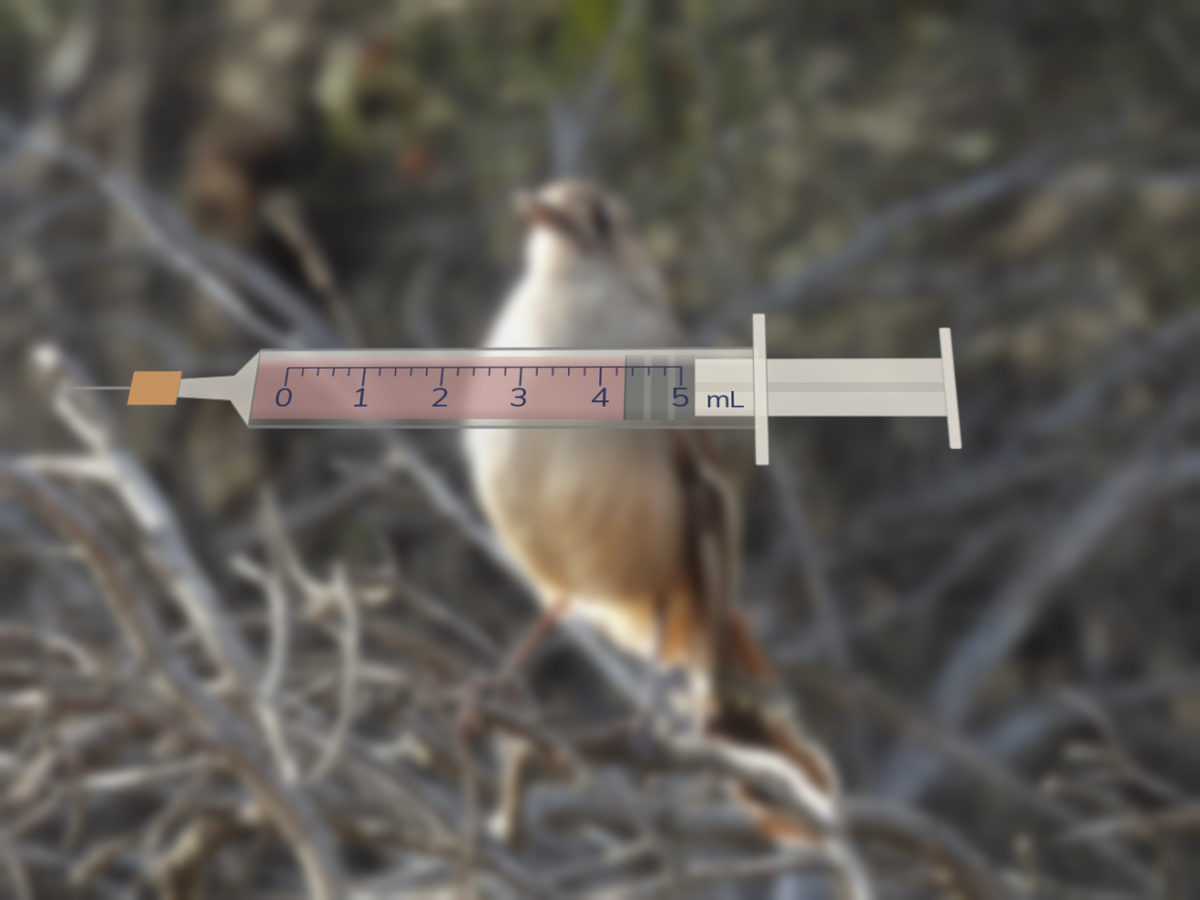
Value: 4.3,mL
